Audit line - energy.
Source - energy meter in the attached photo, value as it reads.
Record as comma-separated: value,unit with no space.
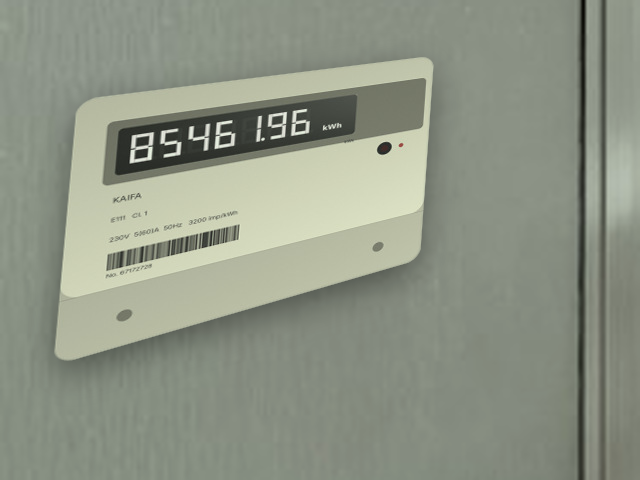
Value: 85461.96,kWh
